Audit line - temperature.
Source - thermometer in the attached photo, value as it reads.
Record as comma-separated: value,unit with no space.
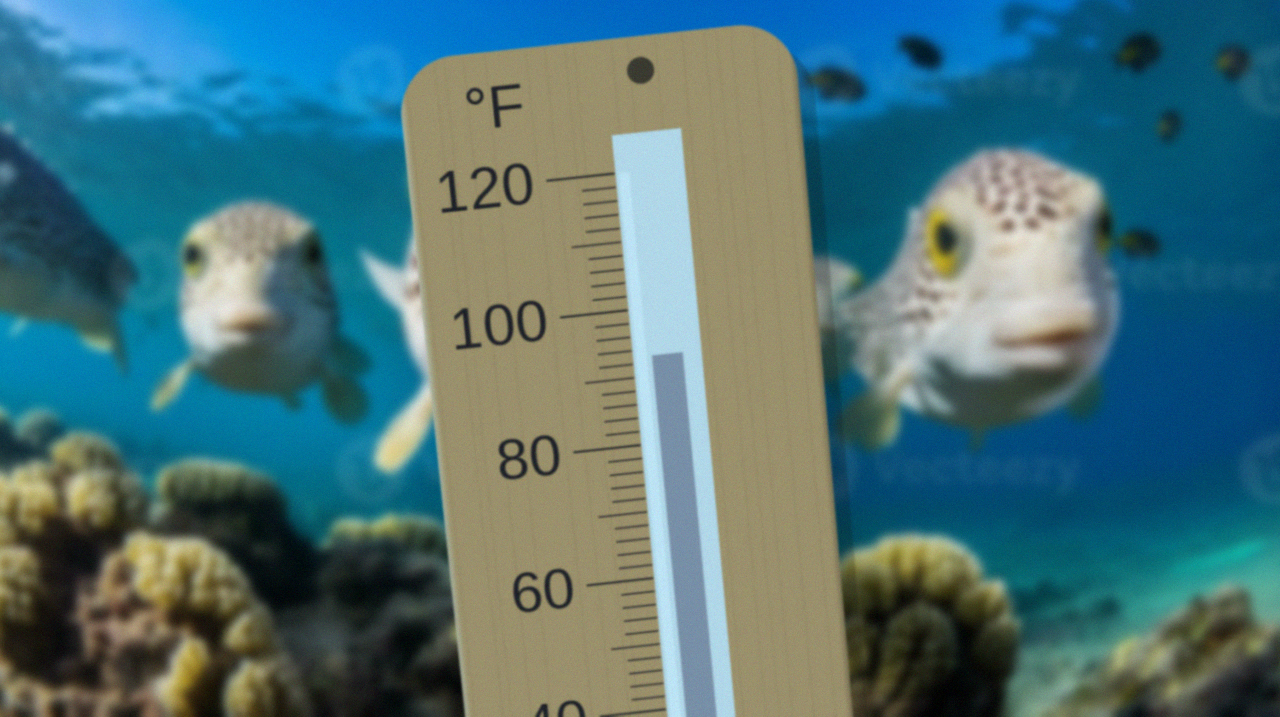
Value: 93,°F
